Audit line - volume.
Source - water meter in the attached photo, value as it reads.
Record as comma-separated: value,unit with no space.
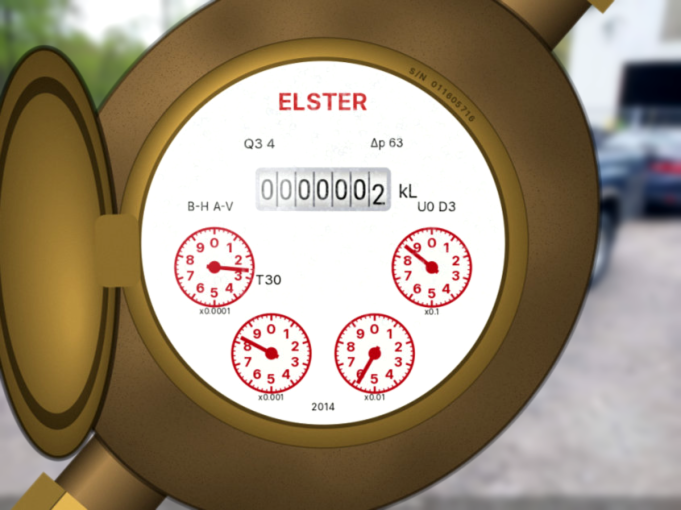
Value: 1.8582,kL
